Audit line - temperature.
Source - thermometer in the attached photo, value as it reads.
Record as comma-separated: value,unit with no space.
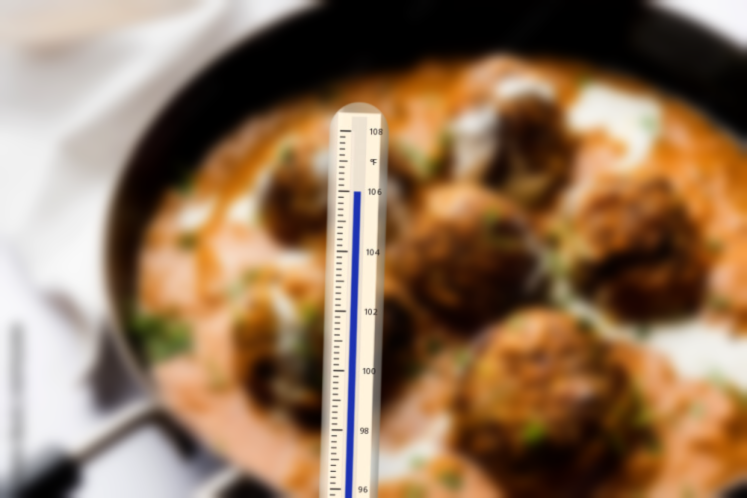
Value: 106,°F
